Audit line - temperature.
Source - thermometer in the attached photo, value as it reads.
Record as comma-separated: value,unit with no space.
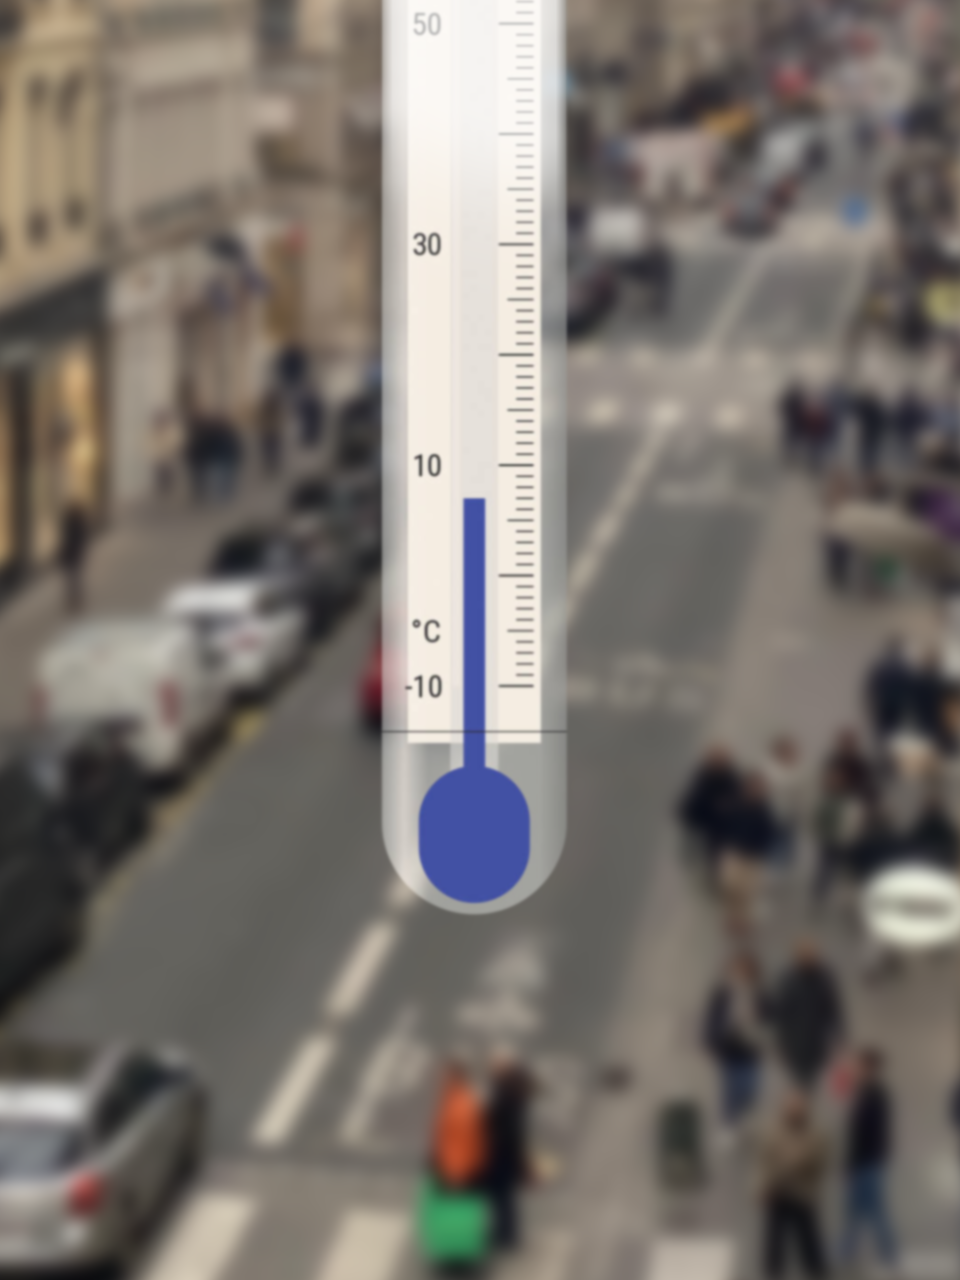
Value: 7,°C
